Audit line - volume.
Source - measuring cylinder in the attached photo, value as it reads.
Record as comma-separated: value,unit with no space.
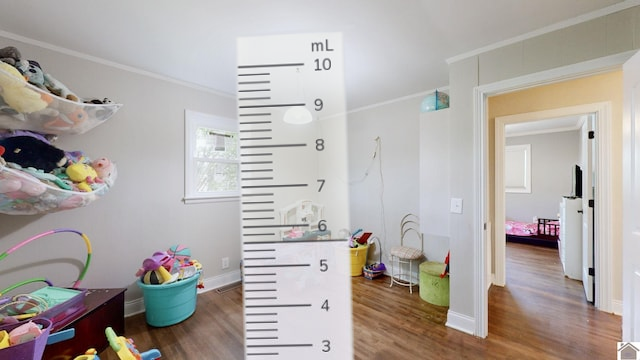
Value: 5.6,mL
